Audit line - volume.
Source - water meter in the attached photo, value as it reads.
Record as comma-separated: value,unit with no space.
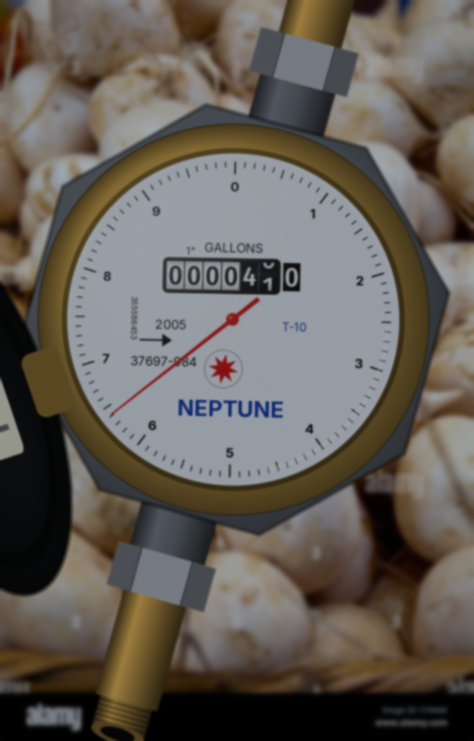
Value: 406.4,gal
